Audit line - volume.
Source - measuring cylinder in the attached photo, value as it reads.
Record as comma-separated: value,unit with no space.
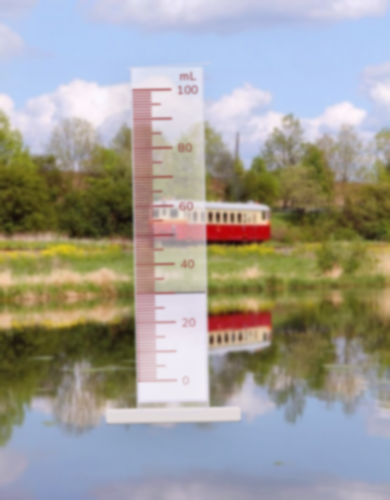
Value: 30,mL
